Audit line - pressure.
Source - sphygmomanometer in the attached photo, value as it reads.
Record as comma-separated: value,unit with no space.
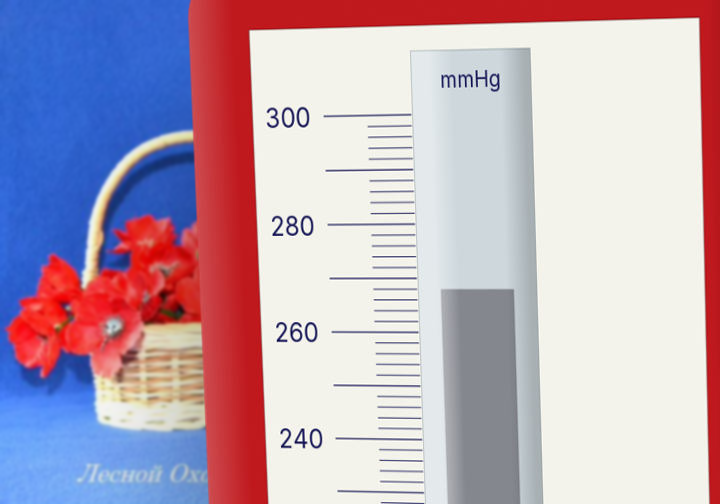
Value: 268,mmHg
